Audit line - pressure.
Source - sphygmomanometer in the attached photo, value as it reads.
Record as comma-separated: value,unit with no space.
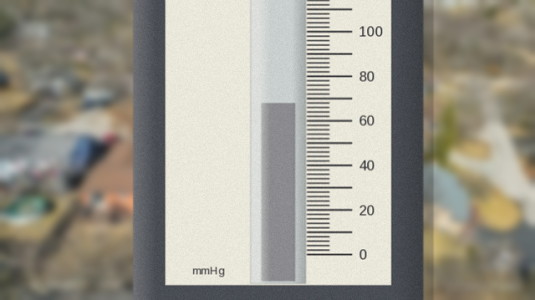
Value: 68,mmHg
